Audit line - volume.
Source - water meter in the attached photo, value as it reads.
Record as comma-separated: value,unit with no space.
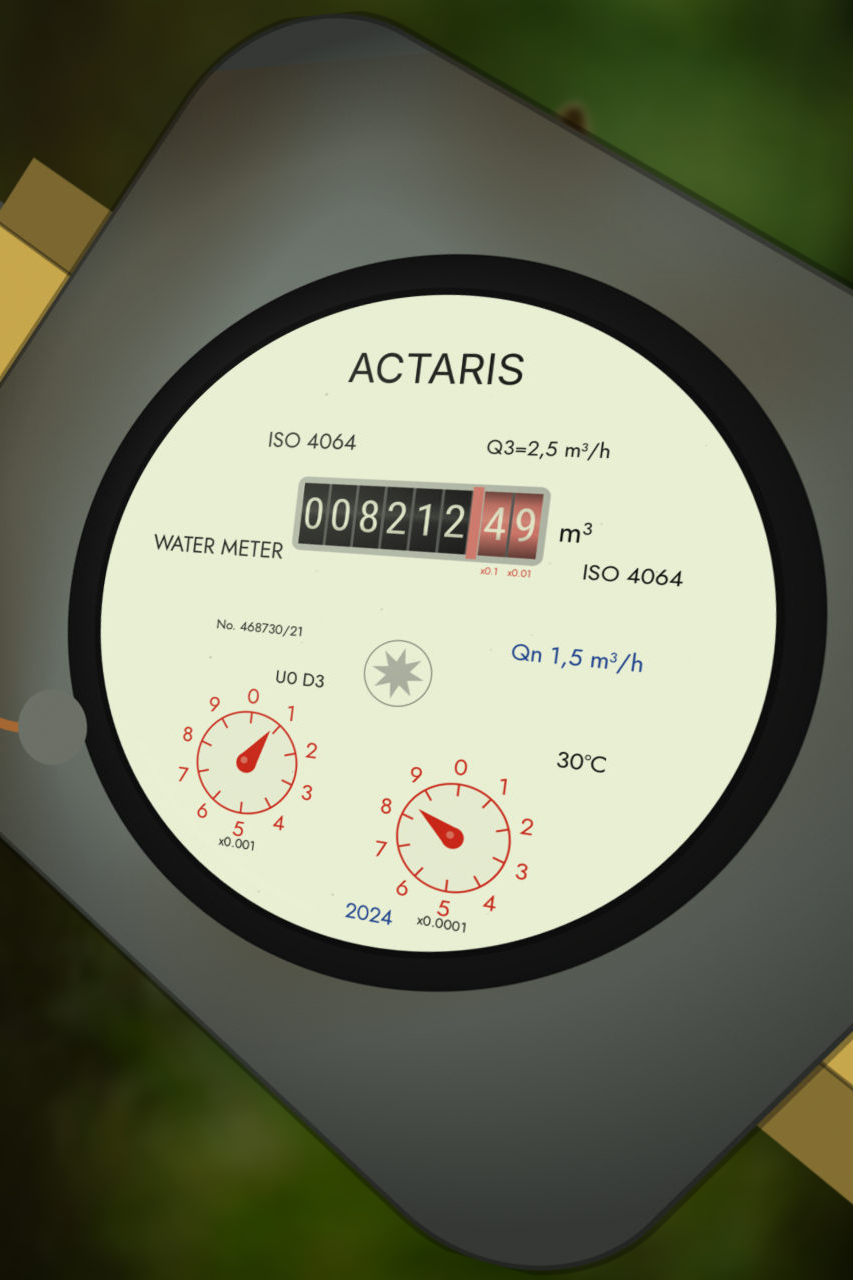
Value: 8212.4908,m³
